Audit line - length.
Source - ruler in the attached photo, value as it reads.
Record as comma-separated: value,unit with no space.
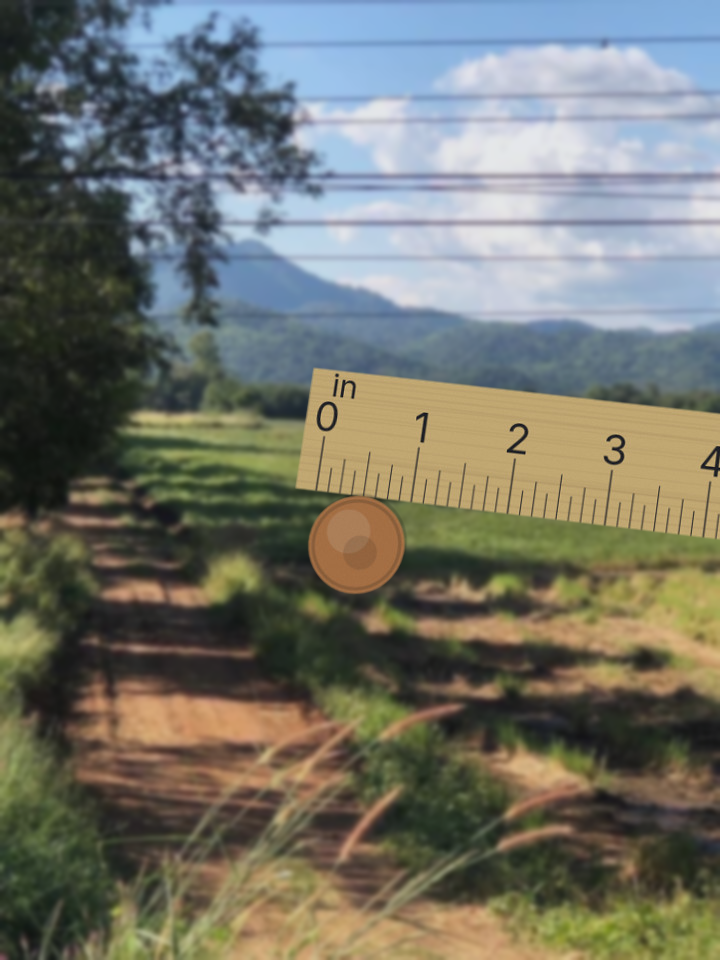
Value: 1,in
